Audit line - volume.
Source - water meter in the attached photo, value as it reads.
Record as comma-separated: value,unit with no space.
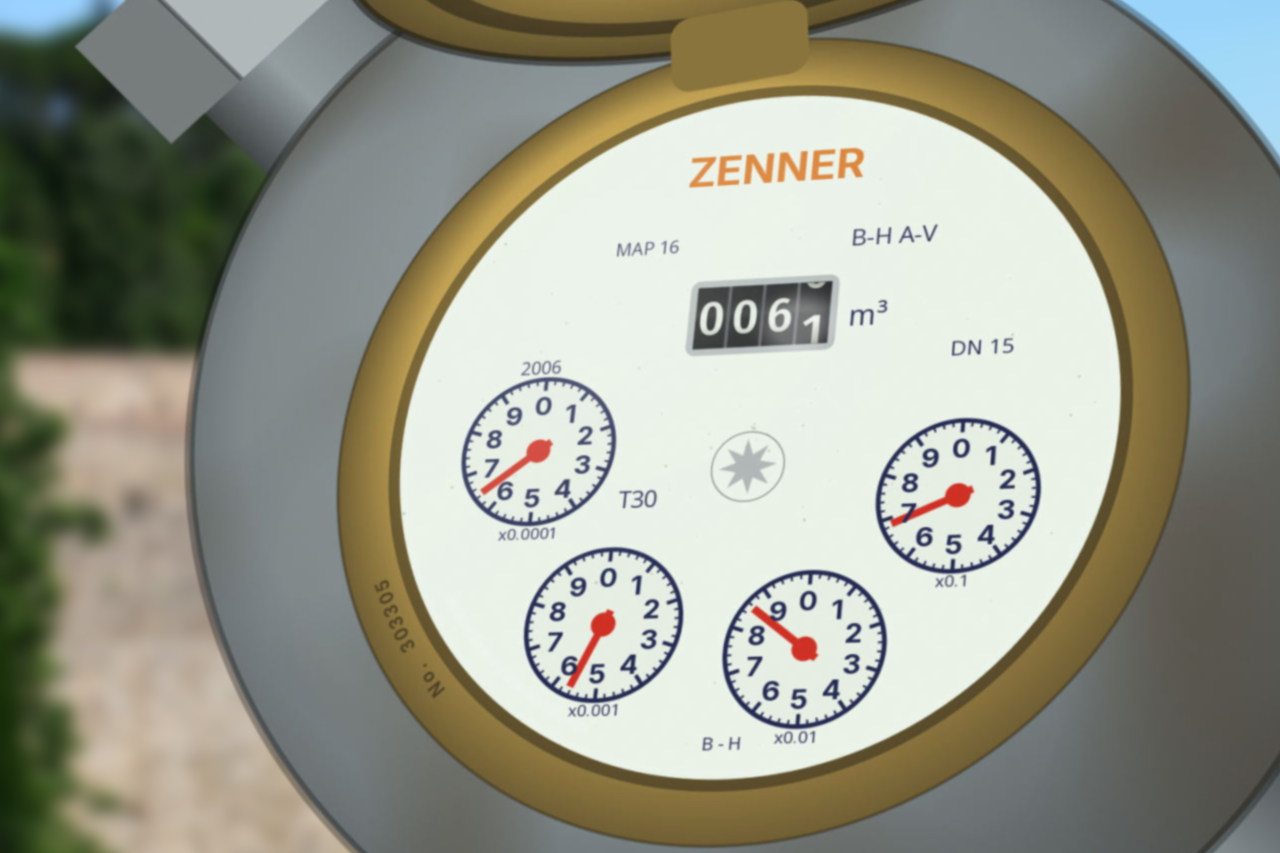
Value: 60.6856,m³
